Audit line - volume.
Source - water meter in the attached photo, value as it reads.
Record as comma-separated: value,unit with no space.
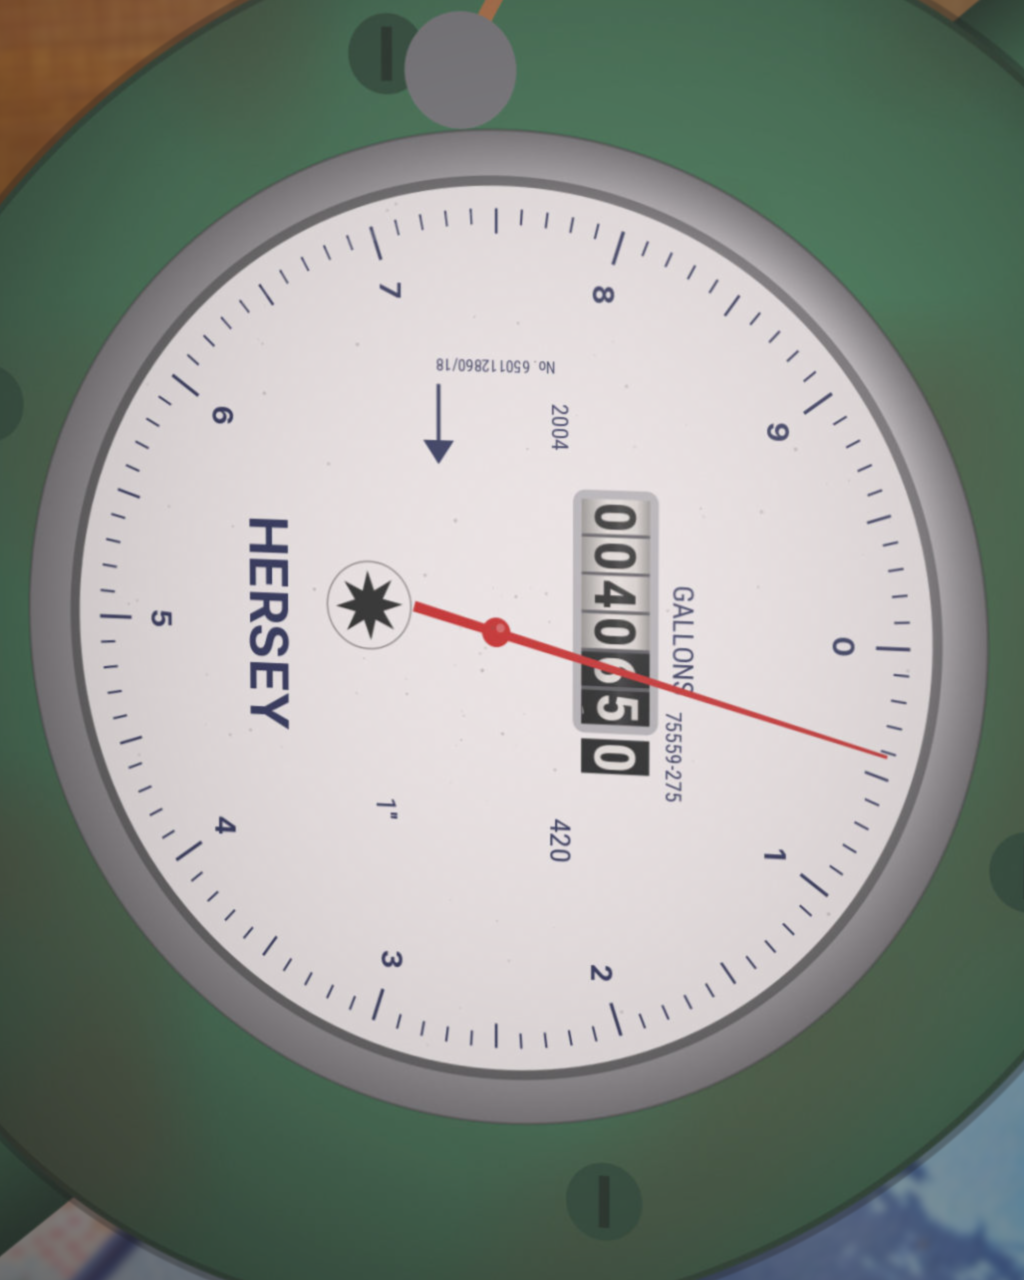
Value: 40650.4,gal
